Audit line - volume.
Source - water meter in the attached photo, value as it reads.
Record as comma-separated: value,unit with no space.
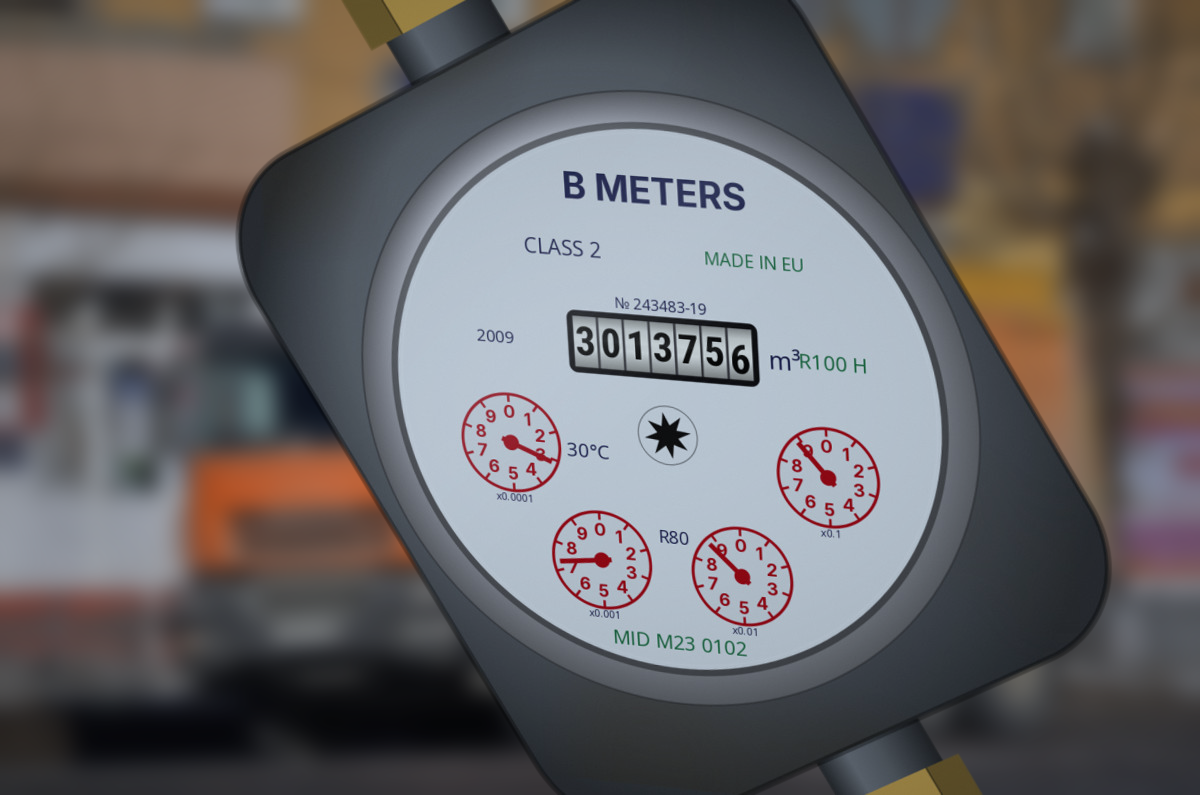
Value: 3013755.8873,m³
